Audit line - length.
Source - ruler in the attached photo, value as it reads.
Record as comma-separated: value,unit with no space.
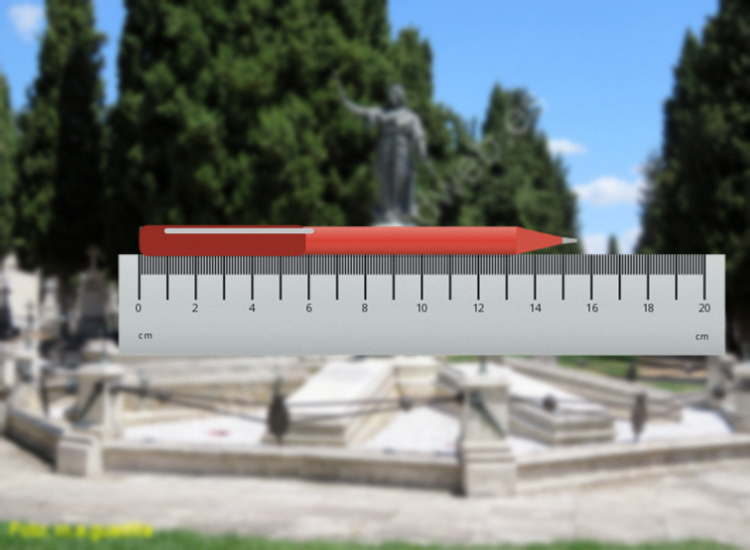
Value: 15.5,cm
